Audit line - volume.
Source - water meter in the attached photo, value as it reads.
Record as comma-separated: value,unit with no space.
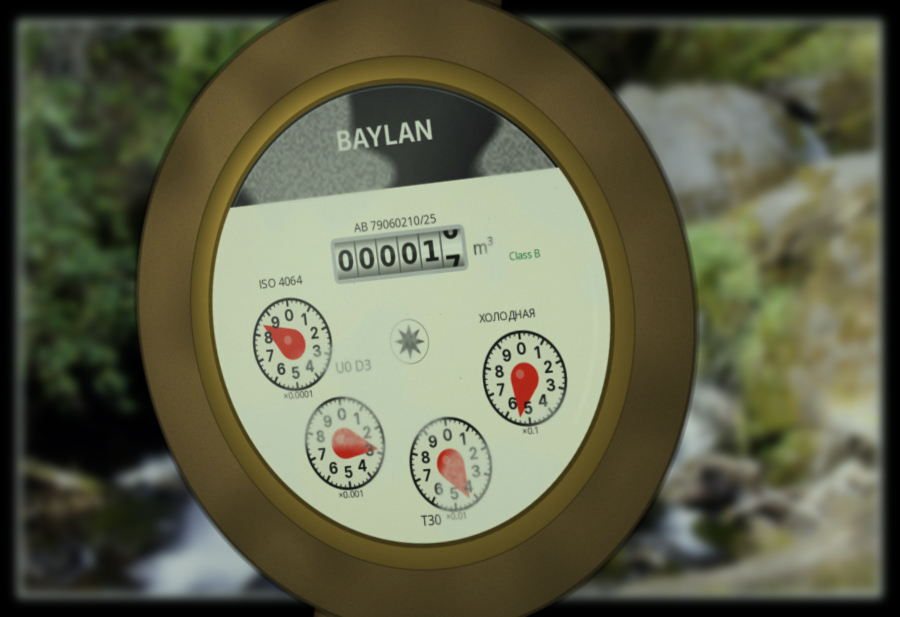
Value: 16.5428,m³
